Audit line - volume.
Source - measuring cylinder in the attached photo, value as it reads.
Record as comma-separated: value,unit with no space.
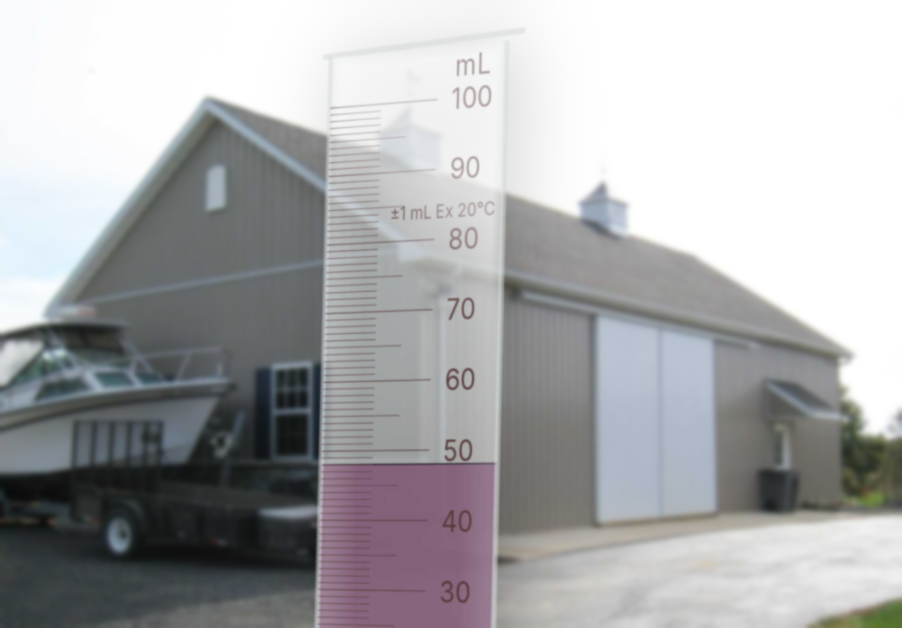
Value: 48,mL
